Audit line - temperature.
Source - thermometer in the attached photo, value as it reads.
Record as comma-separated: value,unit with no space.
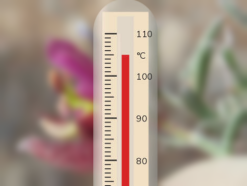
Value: 105,°C
